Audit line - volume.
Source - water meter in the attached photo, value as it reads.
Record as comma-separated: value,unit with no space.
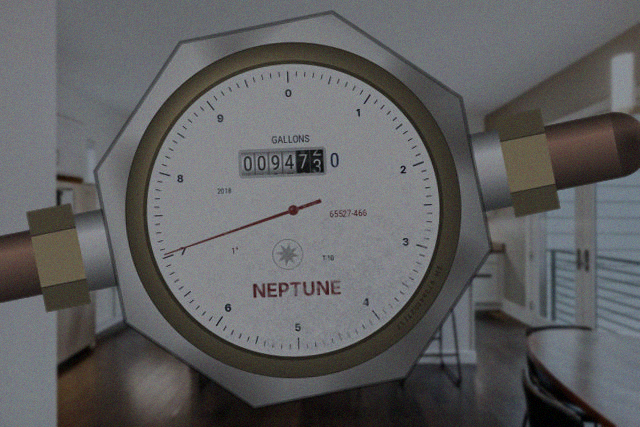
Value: 94727.0,gal
